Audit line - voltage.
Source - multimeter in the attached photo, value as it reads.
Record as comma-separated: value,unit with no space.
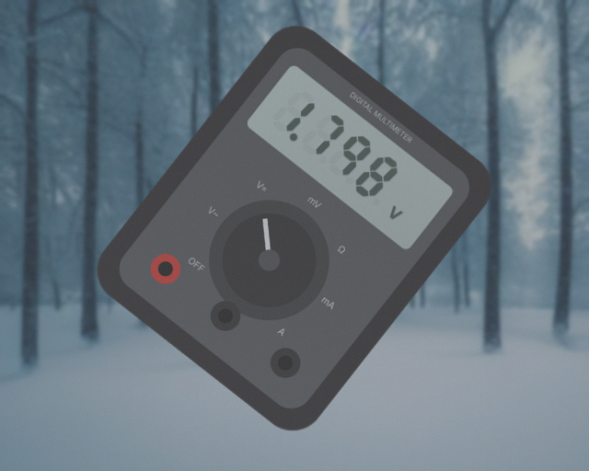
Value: 1.798,V
